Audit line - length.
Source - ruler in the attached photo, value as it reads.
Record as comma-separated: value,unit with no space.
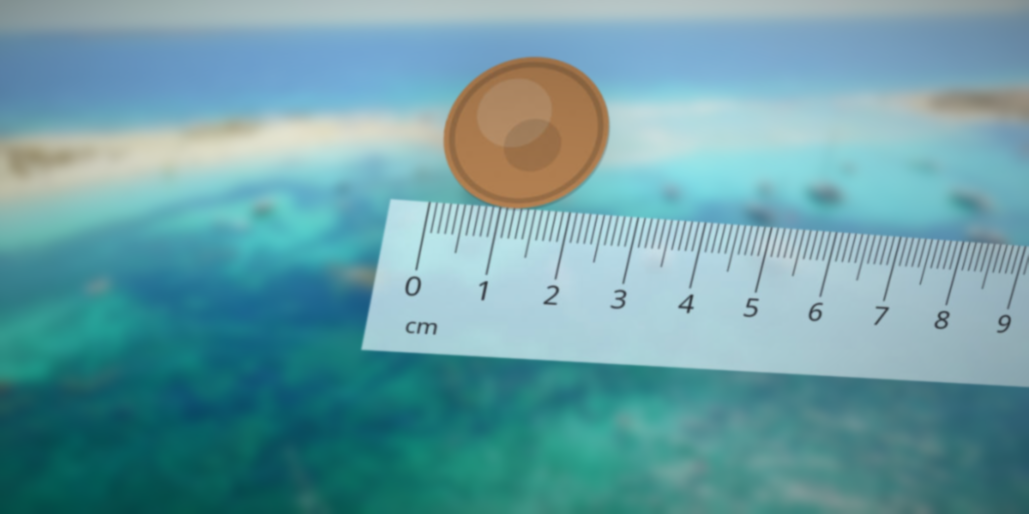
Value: 2.3,cm
